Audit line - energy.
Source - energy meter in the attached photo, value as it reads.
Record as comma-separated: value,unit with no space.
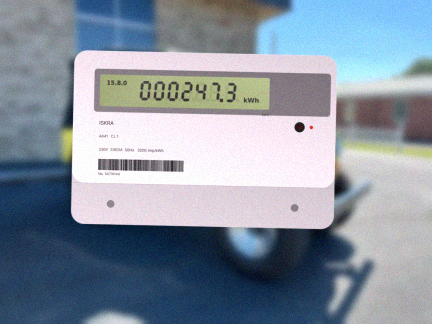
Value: 247.3,kWh
